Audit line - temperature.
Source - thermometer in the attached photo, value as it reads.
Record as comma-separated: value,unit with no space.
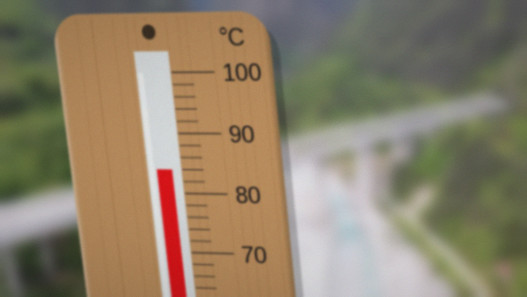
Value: 84,°C
